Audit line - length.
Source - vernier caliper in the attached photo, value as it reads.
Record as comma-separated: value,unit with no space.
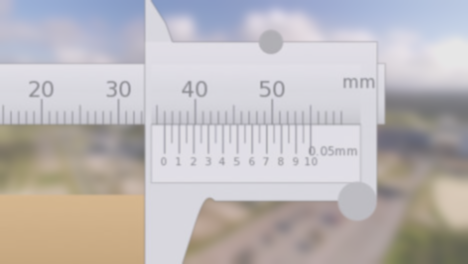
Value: 36.0,mm
